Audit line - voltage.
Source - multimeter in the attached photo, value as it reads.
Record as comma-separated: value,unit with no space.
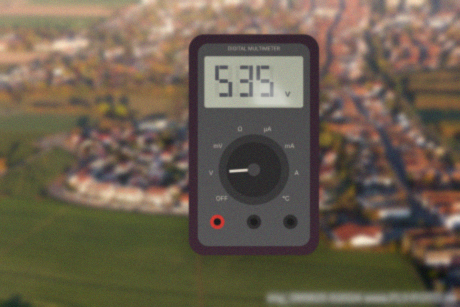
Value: 535,V
